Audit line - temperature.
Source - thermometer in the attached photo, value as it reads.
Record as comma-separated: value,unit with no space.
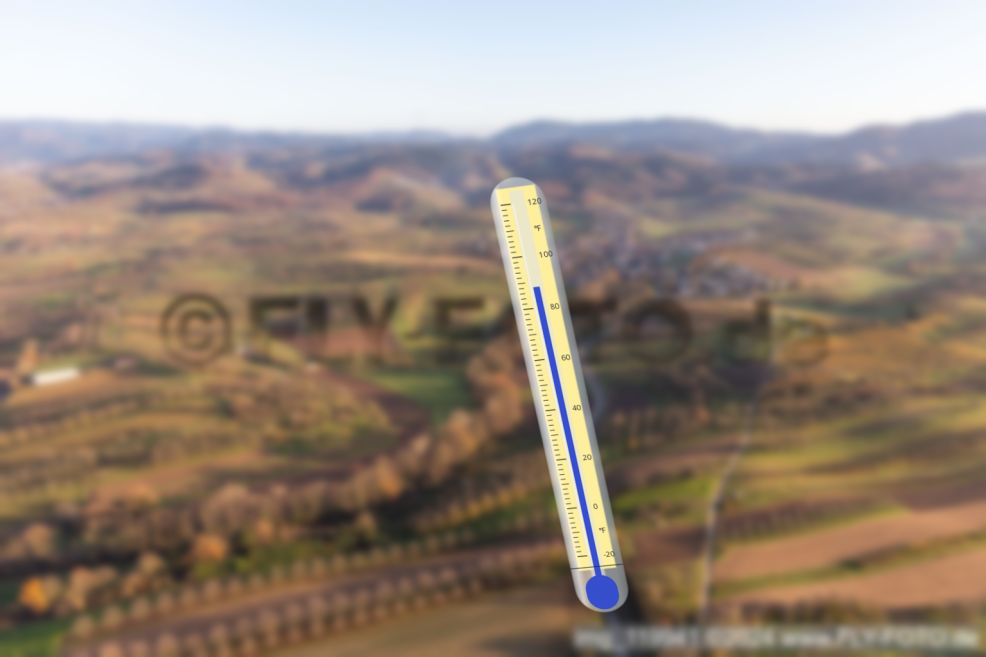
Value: 88,°F
